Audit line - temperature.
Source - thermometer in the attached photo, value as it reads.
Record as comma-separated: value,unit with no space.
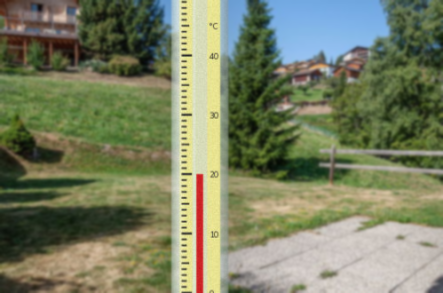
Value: 20,°C
